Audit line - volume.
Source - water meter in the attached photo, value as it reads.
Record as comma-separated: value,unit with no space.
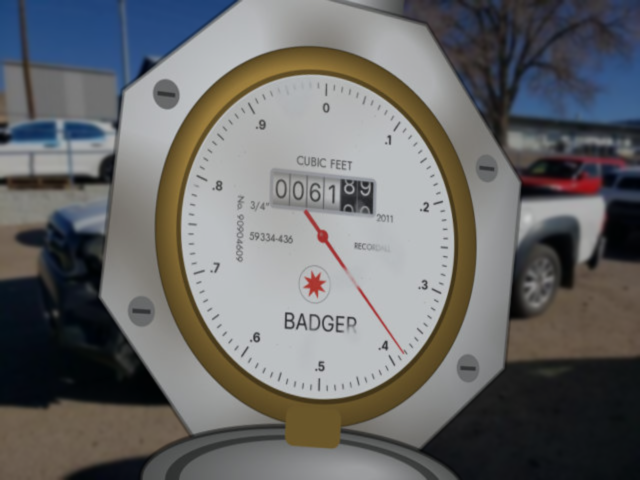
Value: 6189.38,ft³
